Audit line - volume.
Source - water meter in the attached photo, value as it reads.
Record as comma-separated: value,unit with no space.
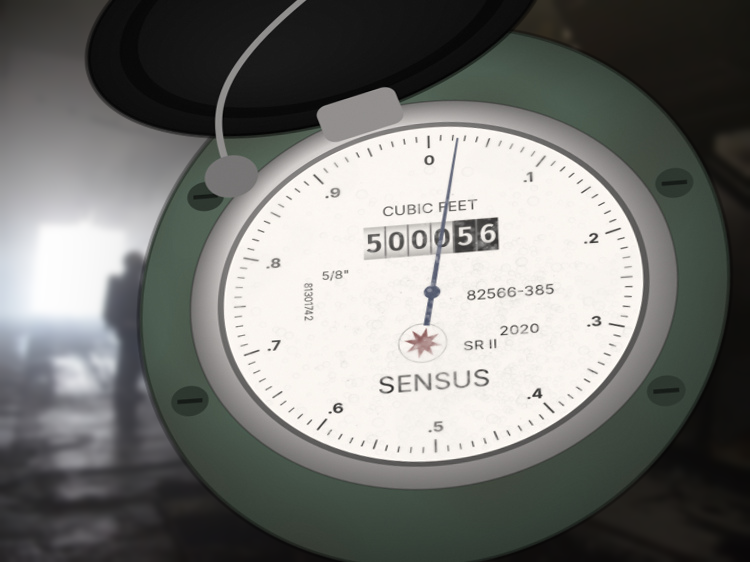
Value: 500056.02,ft³
